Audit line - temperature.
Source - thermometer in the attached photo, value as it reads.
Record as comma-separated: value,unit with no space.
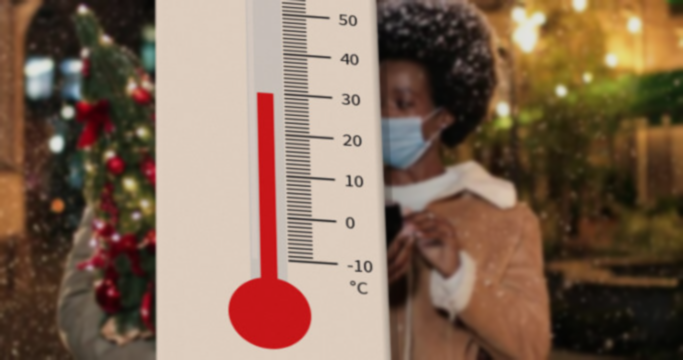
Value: 30,°C
